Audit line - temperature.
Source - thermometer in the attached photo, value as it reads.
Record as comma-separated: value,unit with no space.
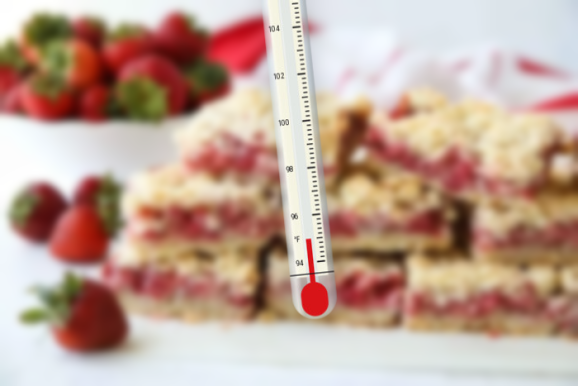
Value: 95,°F
